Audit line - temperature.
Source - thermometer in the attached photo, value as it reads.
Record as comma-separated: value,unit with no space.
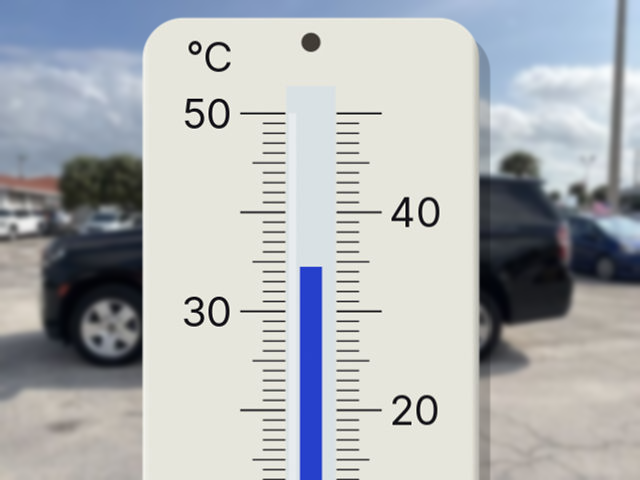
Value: 34.5,°C
